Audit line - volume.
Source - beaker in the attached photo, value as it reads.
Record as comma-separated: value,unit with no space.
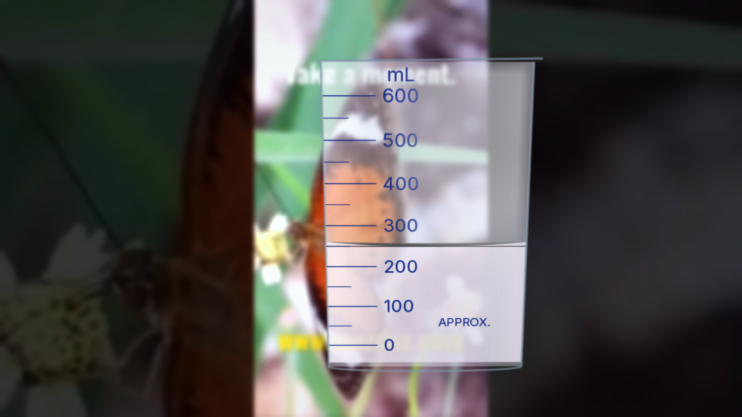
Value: 250,mL
